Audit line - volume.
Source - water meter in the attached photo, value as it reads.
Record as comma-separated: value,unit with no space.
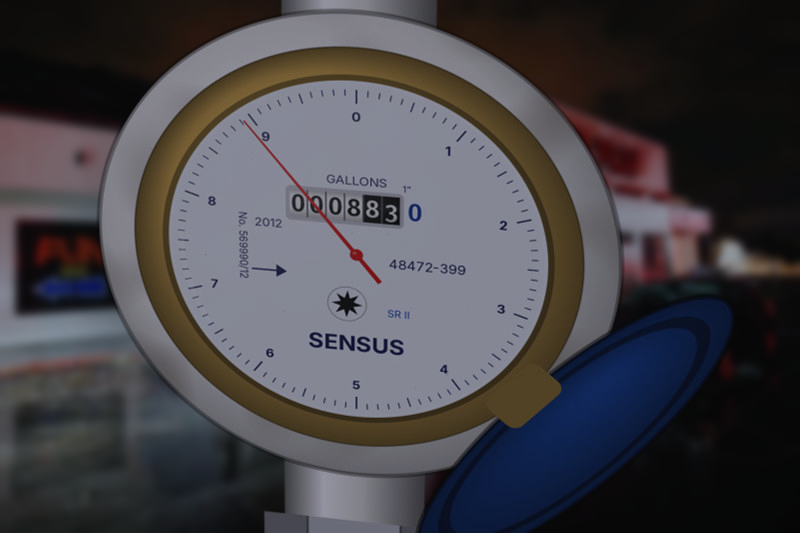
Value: 8828.9,gal
